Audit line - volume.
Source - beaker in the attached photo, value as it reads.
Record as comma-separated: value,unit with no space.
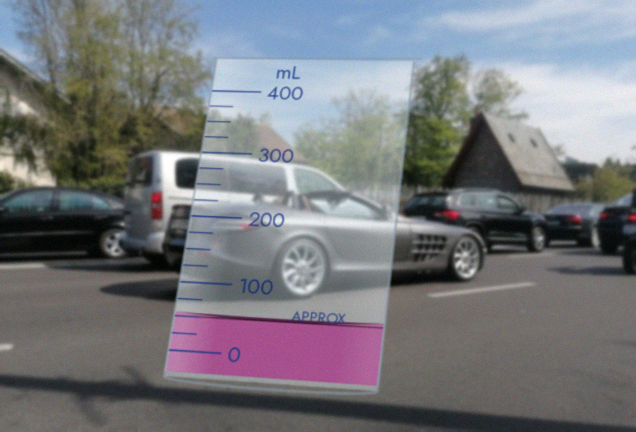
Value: 50,mL
